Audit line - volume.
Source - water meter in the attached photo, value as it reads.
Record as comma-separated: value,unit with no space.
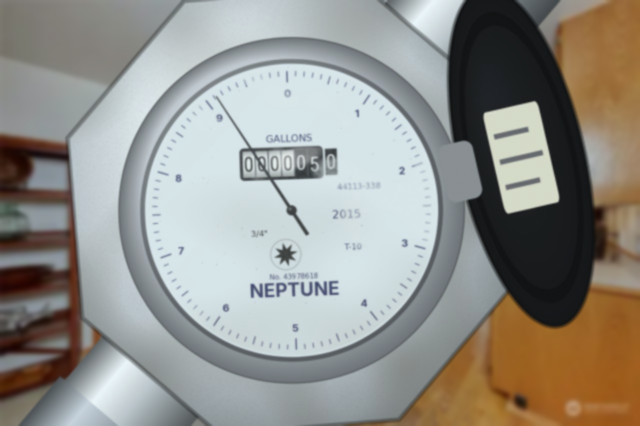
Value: 49.1,gal
